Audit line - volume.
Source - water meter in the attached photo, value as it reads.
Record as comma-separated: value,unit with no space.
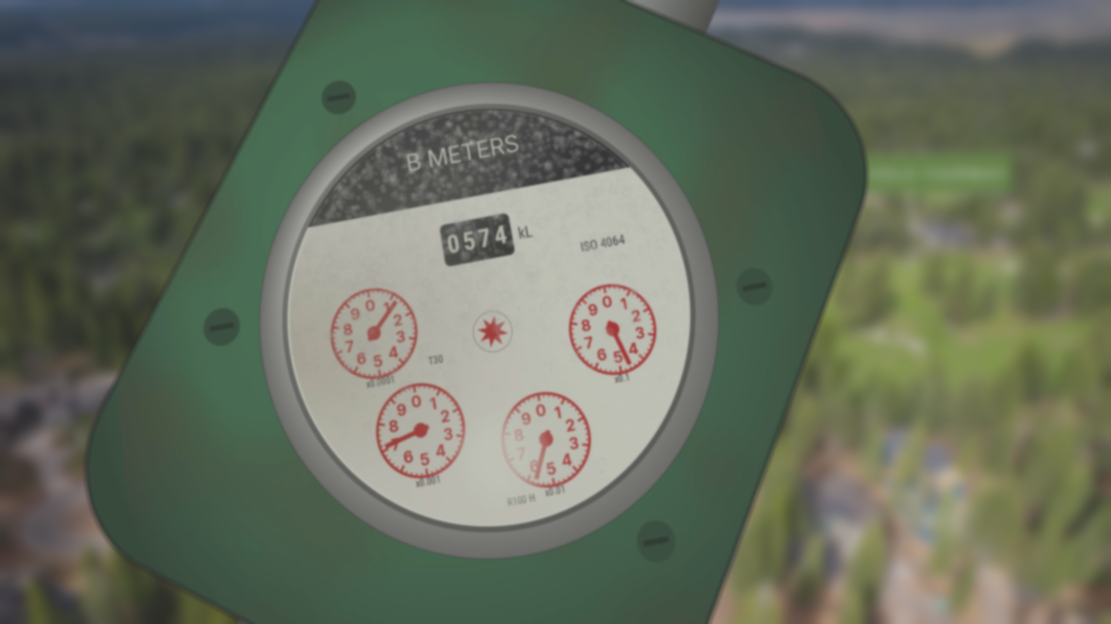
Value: 574.4571,kL
